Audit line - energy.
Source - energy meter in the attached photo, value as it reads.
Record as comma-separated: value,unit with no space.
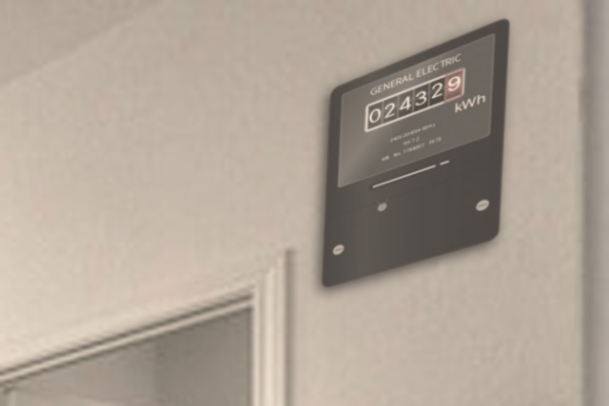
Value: 2432.9,kWh
